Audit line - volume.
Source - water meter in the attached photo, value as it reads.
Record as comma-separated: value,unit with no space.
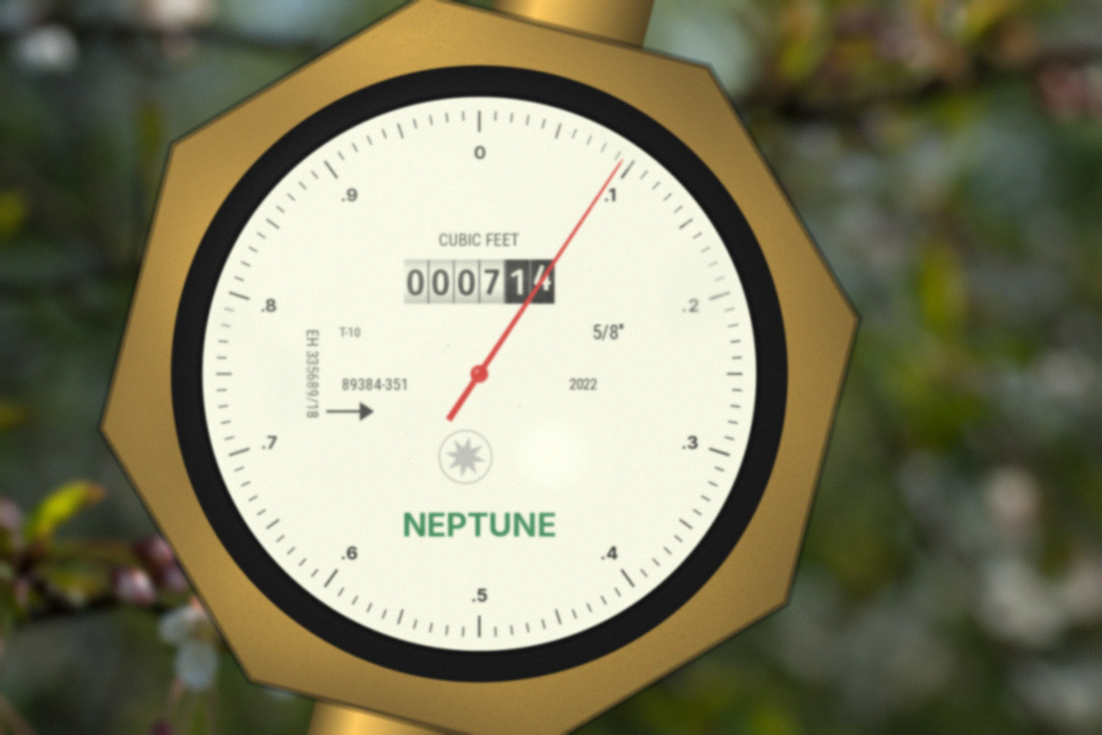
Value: 714.09,ft³
